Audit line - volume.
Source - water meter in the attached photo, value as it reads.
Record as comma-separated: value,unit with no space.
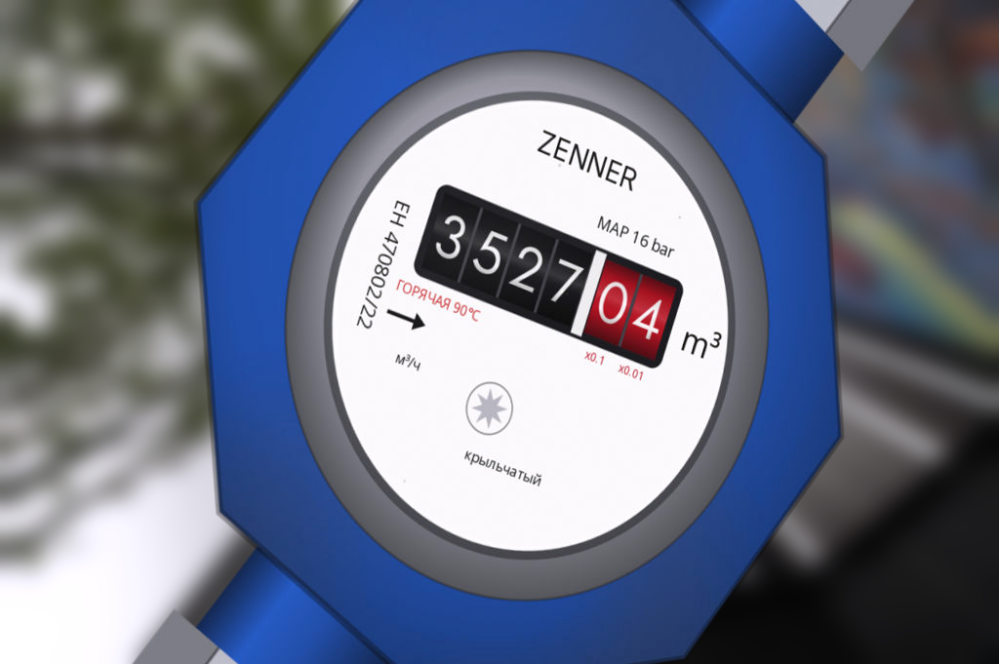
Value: 3527.04,m³
